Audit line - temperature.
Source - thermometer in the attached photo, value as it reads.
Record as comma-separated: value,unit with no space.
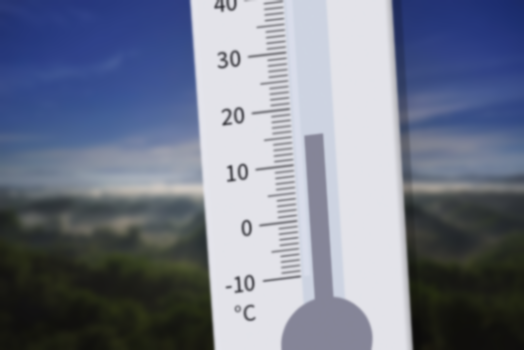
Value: 15,°C
